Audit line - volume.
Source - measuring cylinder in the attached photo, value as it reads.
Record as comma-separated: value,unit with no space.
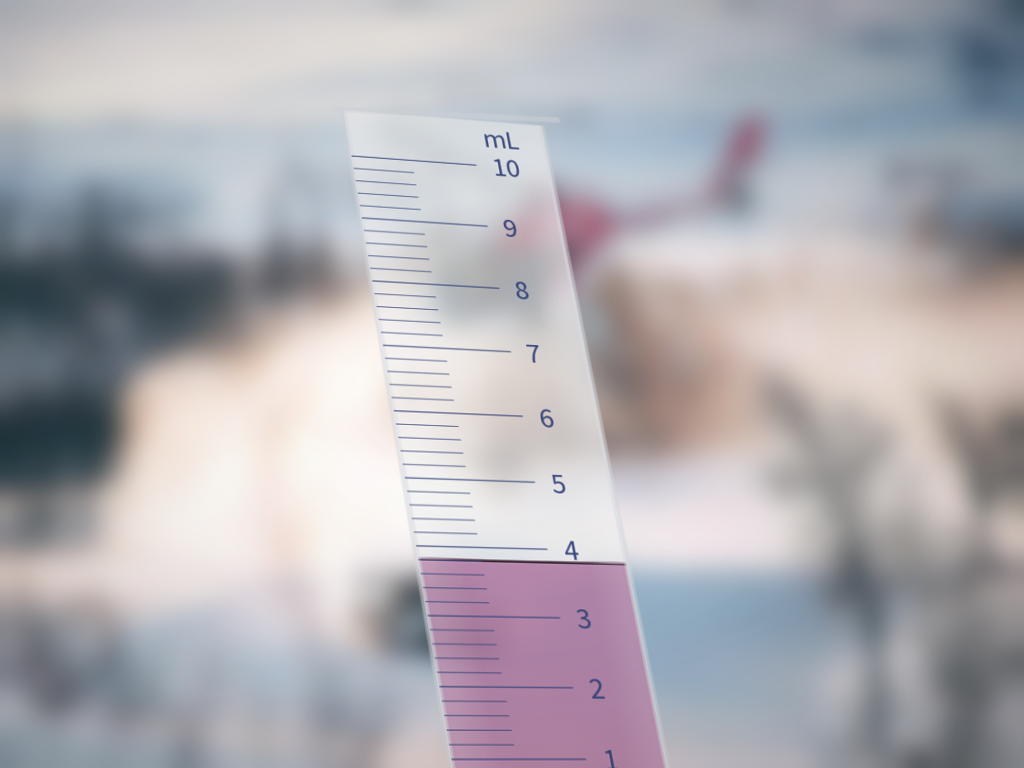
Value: 3.8,mL
